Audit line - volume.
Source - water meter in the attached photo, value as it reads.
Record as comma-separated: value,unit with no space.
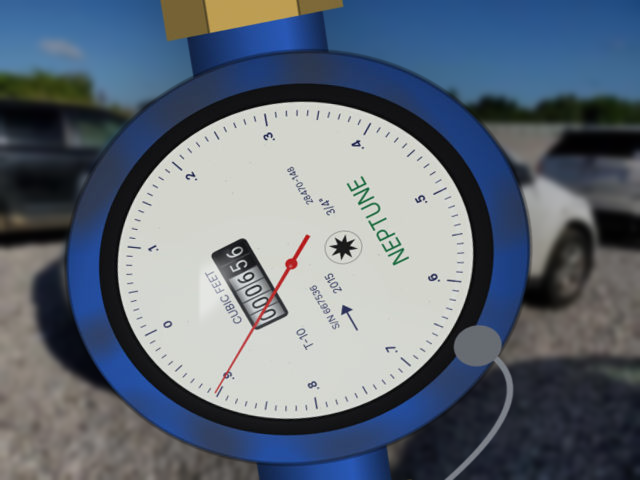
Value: 655.90,ft³
